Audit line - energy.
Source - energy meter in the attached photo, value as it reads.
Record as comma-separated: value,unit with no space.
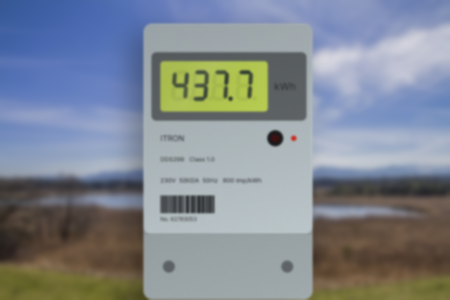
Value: 437.7,kWh
